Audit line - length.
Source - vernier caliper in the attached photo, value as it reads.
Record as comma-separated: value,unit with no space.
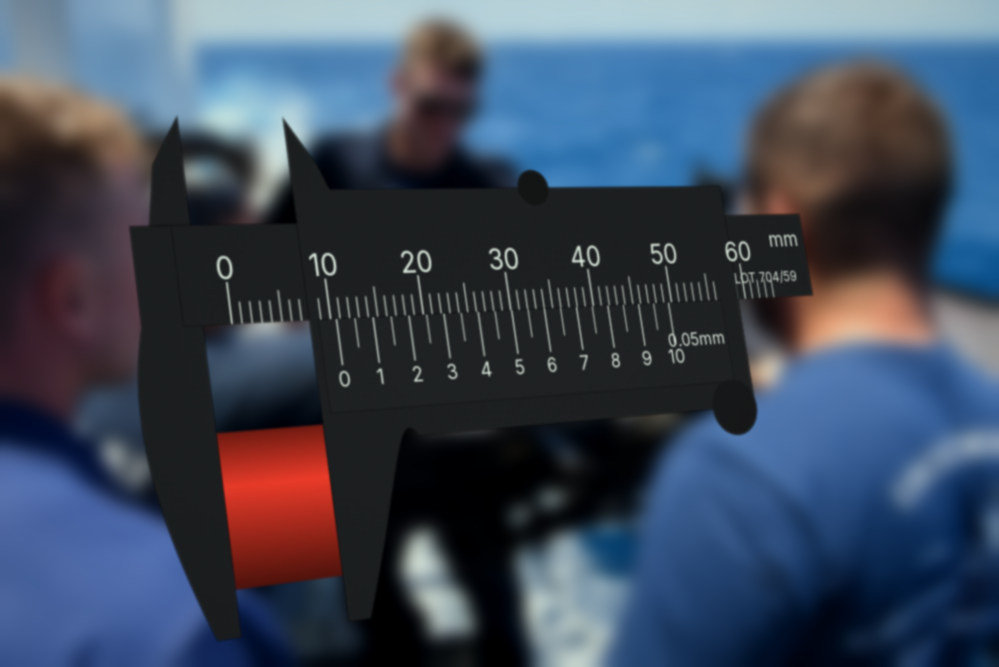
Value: 10.6,mm
